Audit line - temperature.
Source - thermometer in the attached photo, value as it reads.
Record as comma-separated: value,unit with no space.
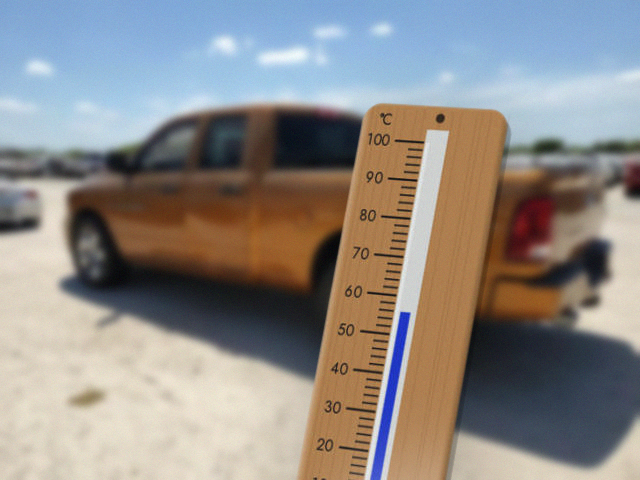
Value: 56,°C
